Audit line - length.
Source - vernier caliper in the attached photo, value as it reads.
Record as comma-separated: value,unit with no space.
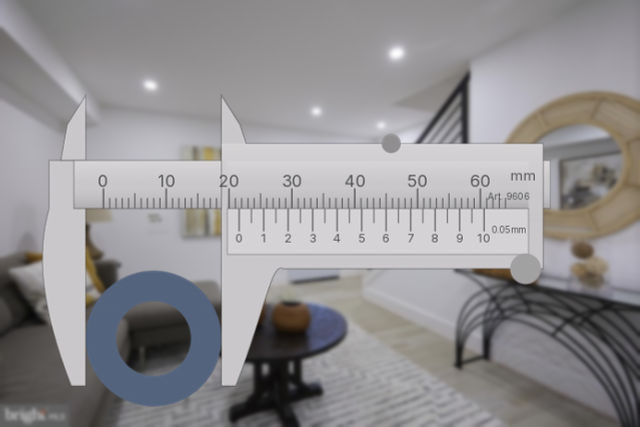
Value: 21.6,mm
